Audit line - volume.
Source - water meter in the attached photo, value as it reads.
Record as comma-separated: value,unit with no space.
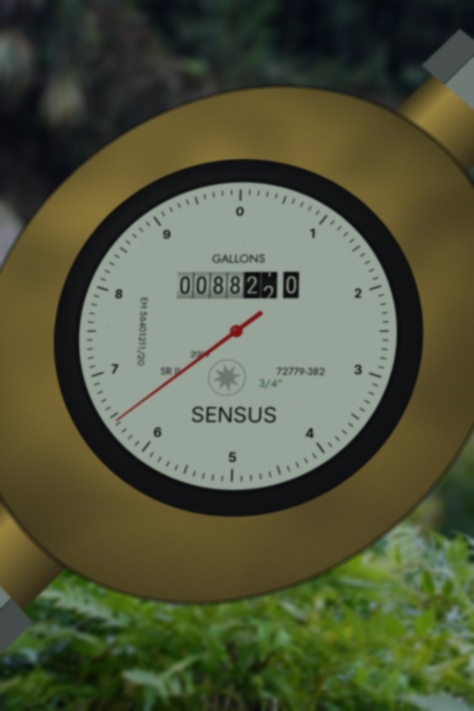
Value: 88216.4,gal
